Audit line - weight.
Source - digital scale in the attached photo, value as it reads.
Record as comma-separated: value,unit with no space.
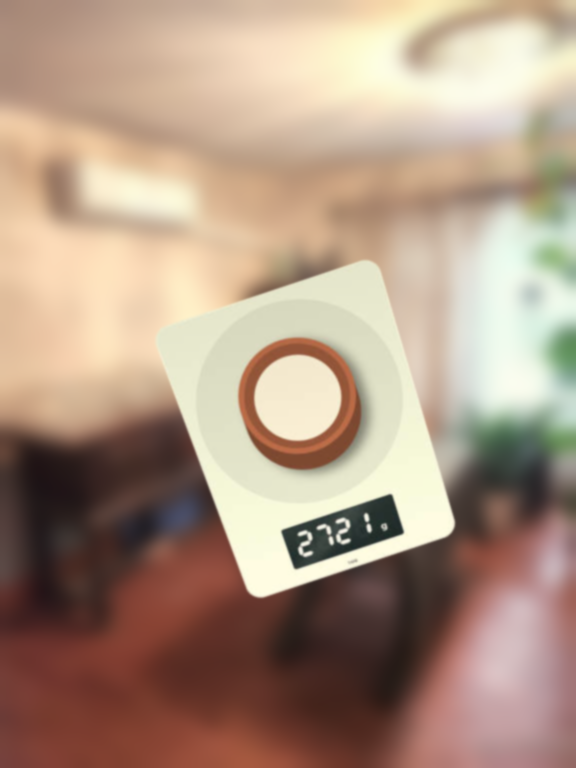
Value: 2721,g
